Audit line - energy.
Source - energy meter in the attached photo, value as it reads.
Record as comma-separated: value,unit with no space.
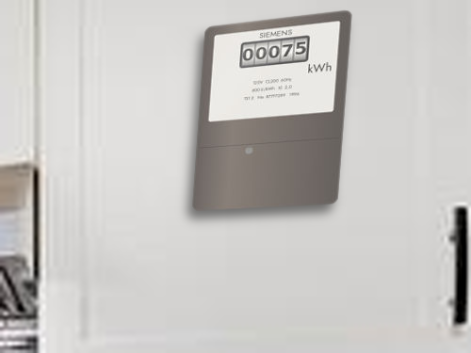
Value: 75,kWh
